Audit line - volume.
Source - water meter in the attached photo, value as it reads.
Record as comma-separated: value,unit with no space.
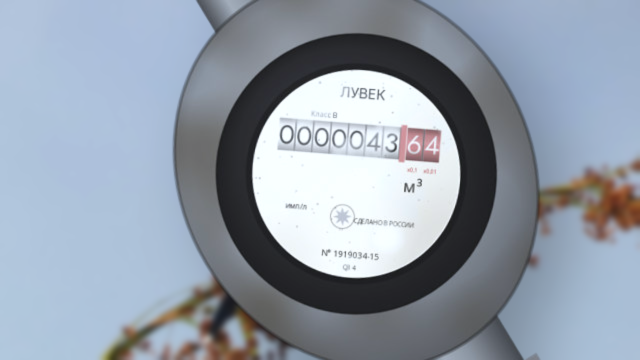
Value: 43.64,m³
